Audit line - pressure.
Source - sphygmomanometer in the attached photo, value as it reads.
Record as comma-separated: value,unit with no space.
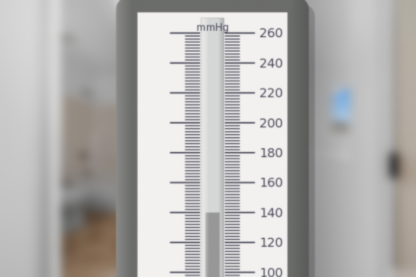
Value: 140,mmHg
